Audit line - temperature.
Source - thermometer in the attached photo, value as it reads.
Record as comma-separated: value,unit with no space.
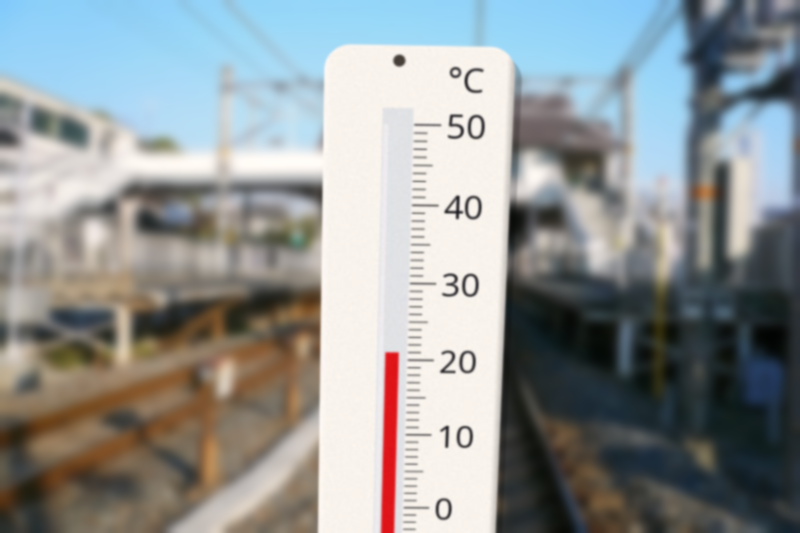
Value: 21,°C
